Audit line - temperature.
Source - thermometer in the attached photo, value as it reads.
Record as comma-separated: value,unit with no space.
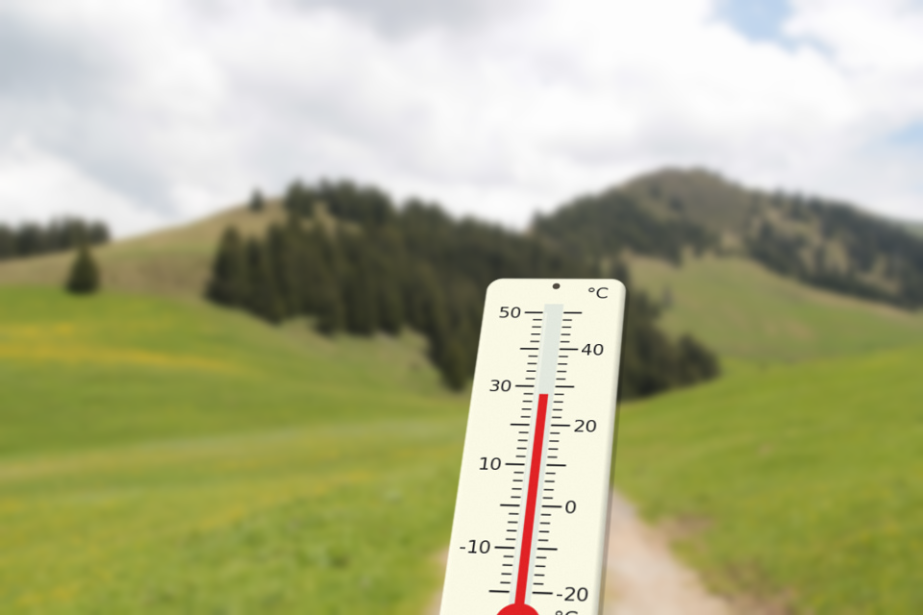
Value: 28,°C
